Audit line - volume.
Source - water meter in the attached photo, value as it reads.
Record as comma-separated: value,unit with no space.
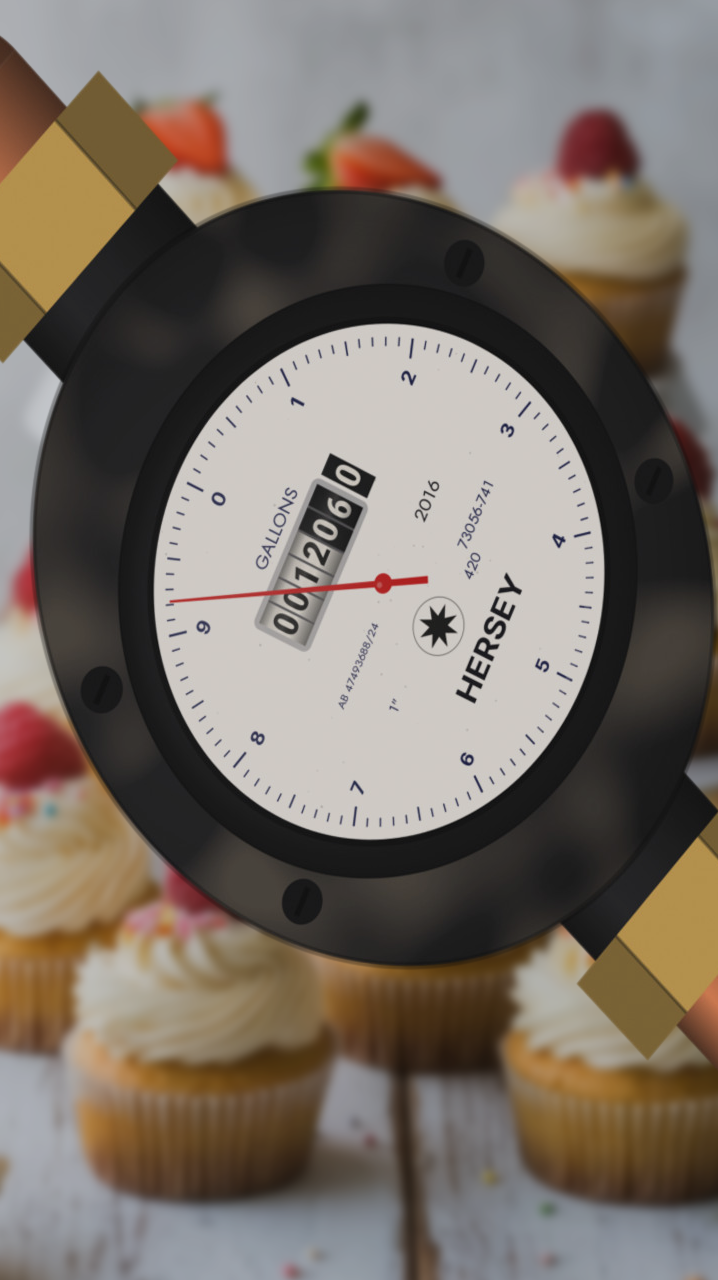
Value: 12059.2,gal
